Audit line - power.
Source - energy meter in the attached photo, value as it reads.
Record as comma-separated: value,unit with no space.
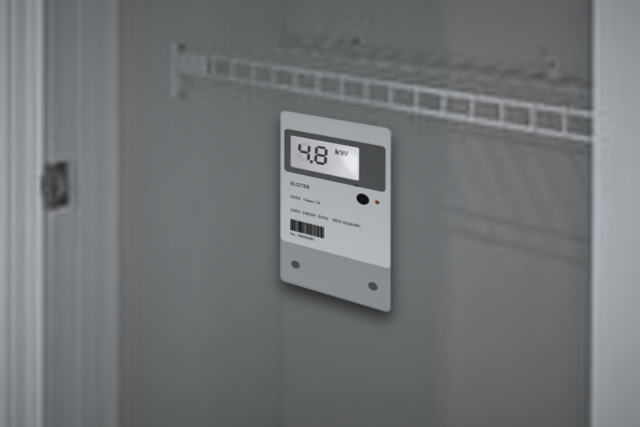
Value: 4.8,kW
